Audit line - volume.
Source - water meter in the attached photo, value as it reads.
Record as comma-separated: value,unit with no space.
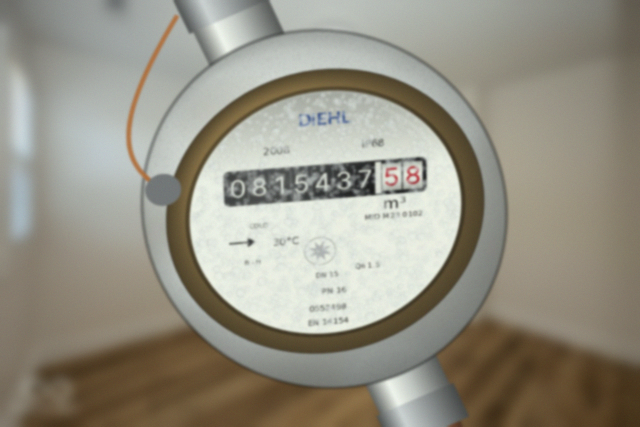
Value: 815437.58,m³
